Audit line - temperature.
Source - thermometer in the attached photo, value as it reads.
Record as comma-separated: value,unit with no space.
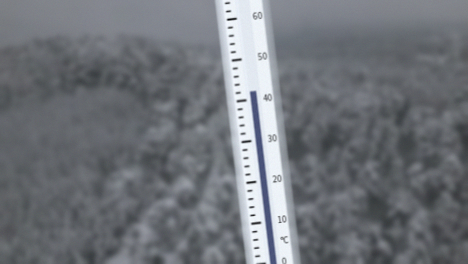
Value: 42,°C
